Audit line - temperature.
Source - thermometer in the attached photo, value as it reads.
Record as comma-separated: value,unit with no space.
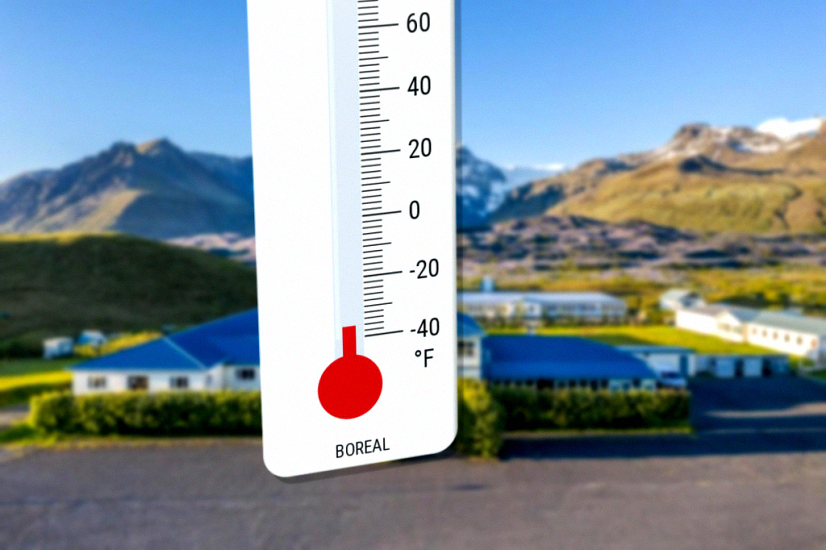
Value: -36,°F
